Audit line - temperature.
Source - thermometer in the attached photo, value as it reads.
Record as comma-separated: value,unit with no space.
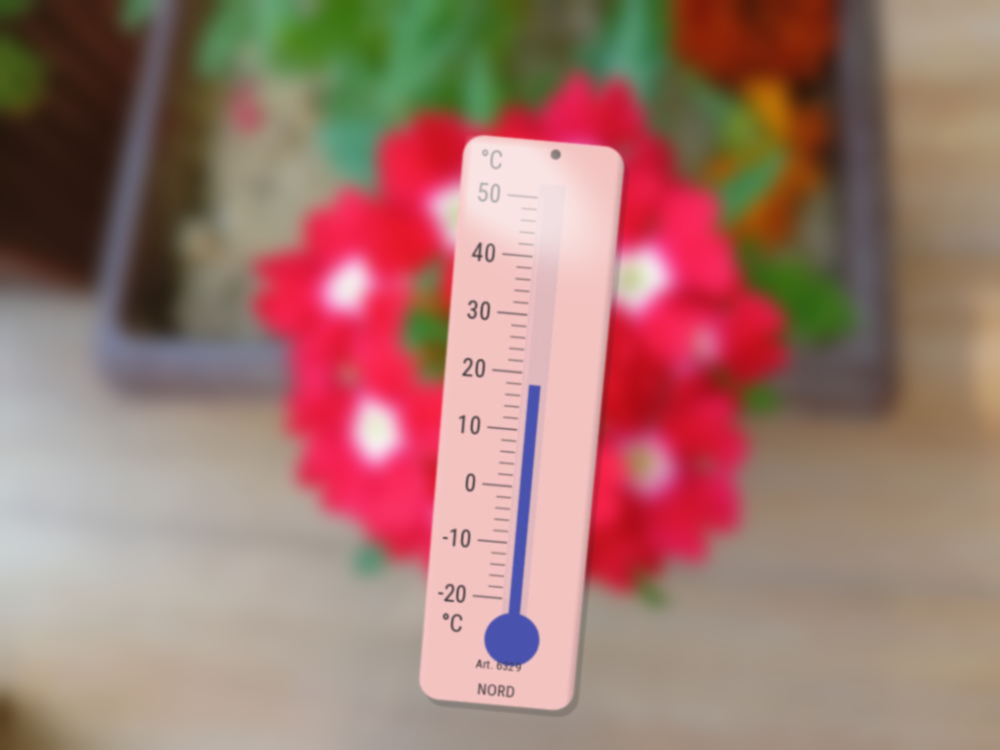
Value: 18,°C
